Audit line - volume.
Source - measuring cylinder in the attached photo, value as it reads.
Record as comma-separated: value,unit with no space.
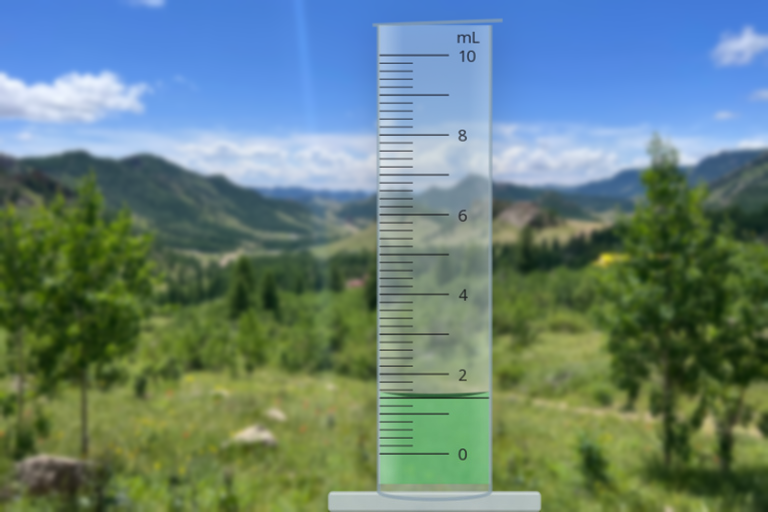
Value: 1.4,mL
